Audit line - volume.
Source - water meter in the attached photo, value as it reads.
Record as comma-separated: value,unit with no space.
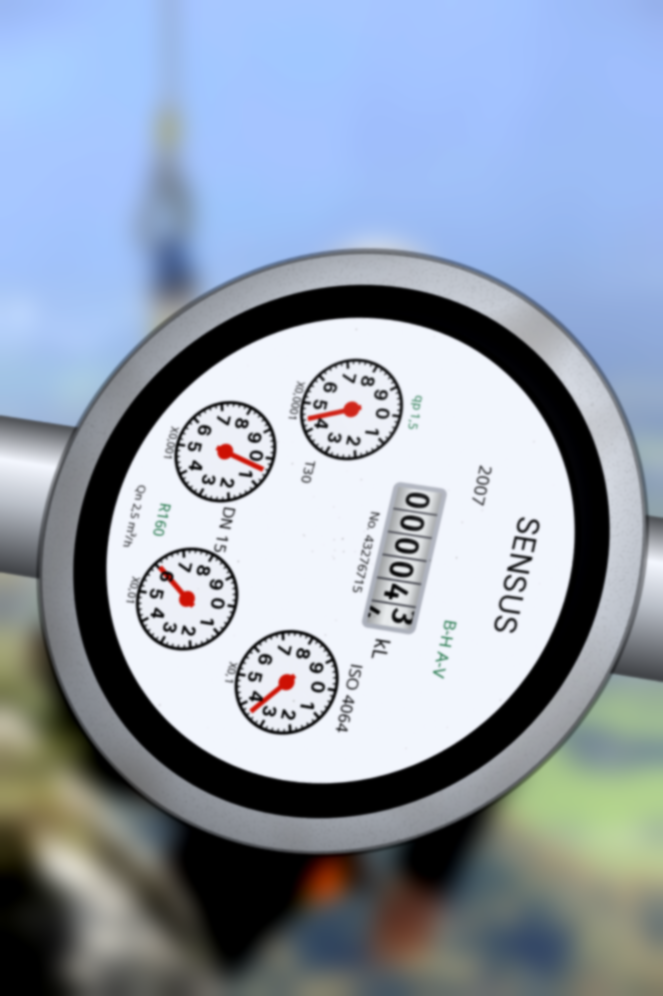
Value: 43.3604,kL
